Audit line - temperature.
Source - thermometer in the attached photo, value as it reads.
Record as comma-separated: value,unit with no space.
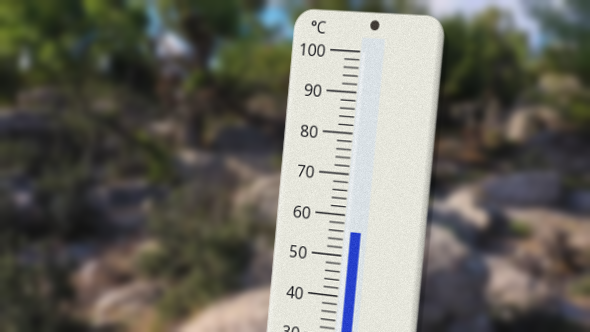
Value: 56,°C
